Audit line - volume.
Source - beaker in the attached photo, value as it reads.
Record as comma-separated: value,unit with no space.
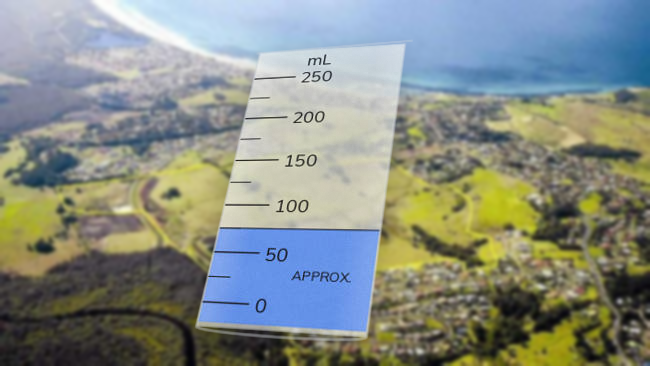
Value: 75,mL
